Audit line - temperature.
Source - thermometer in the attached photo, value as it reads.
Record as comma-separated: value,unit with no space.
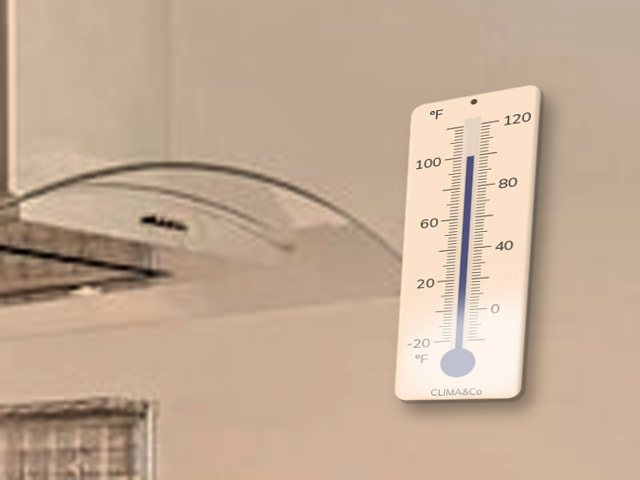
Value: 100,°F
